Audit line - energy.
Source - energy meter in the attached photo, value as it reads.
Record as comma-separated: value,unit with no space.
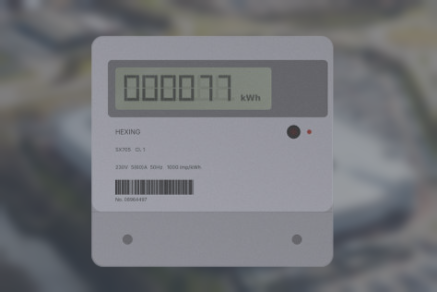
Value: 77,kWh
